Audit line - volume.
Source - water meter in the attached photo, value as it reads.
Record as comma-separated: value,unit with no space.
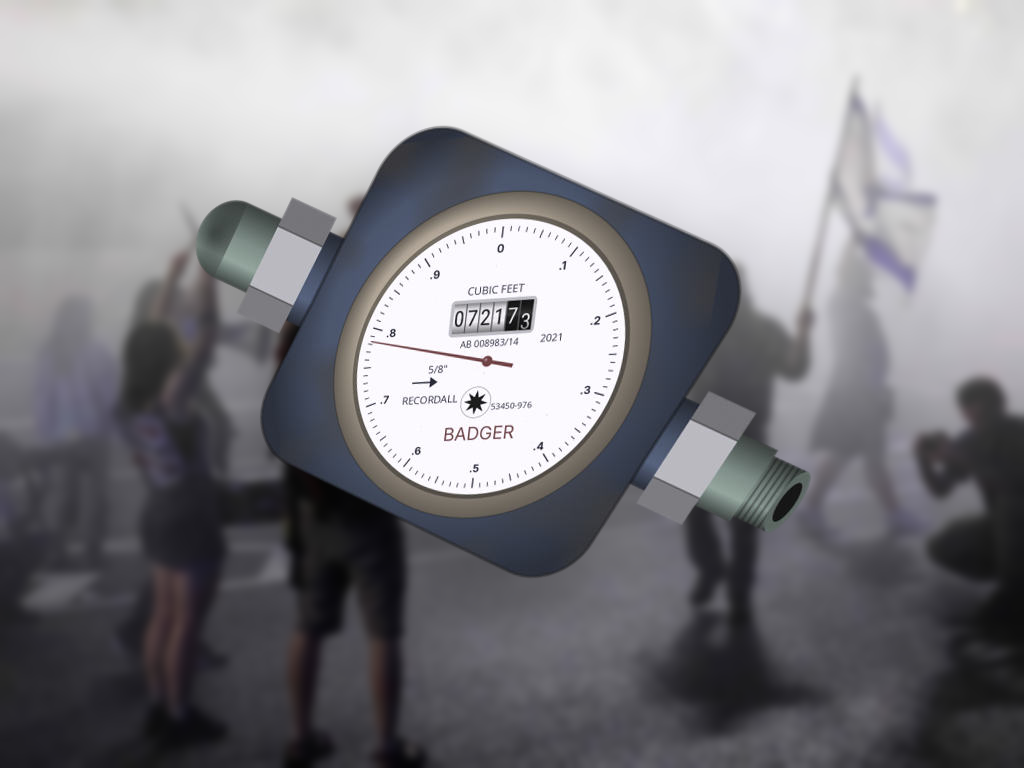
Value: 72172.78,ft³
